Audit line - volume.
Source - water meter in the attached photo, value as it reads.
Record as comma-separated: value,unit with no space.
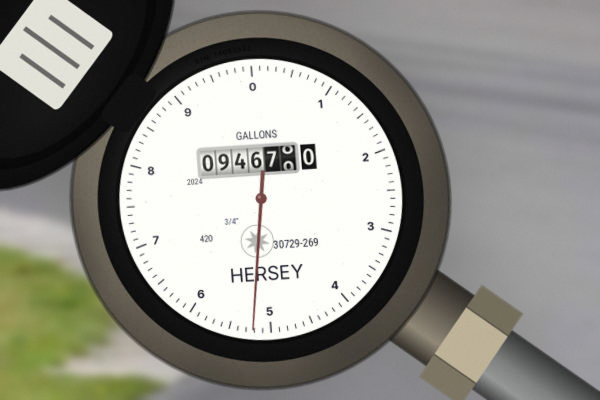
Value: 946785.2,gal
